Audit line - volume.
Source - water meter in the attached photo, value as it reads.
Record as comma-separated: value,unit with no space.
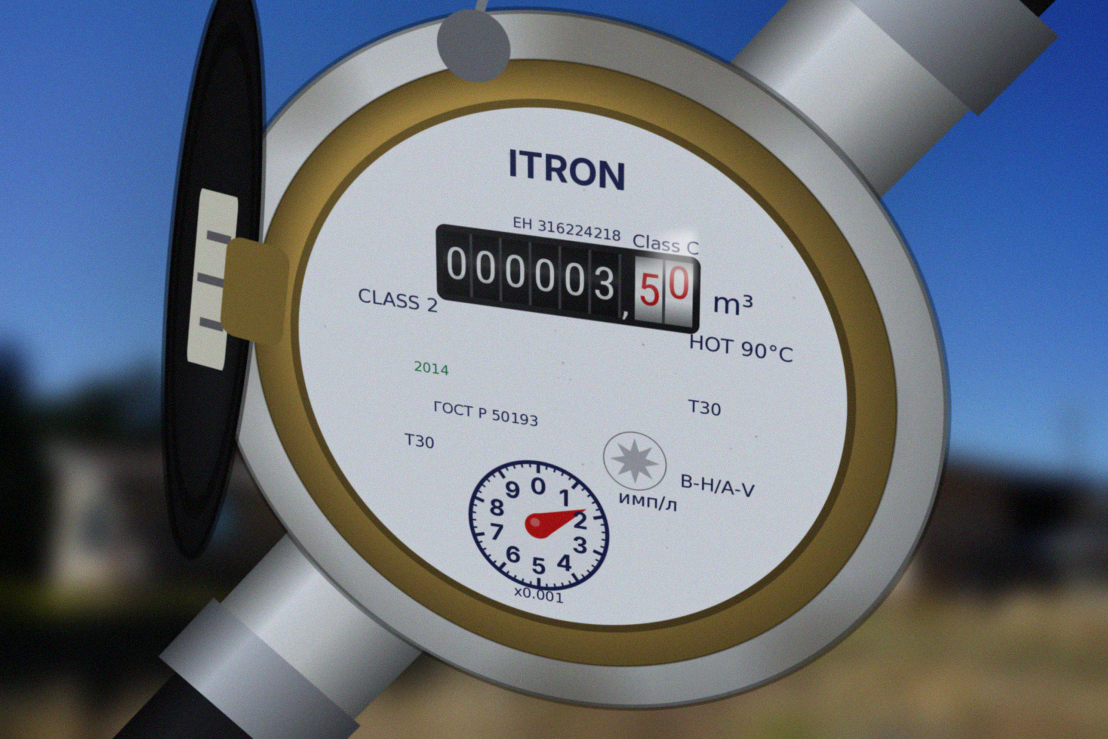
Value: 3.501,m³
